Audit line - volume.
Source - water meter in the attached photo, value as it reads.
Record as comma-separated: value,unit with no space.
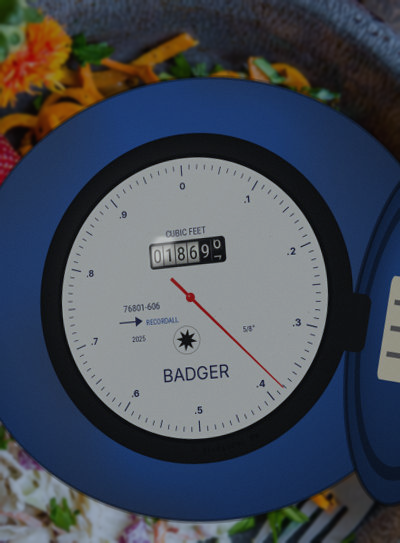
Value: 18696.38,ft³
